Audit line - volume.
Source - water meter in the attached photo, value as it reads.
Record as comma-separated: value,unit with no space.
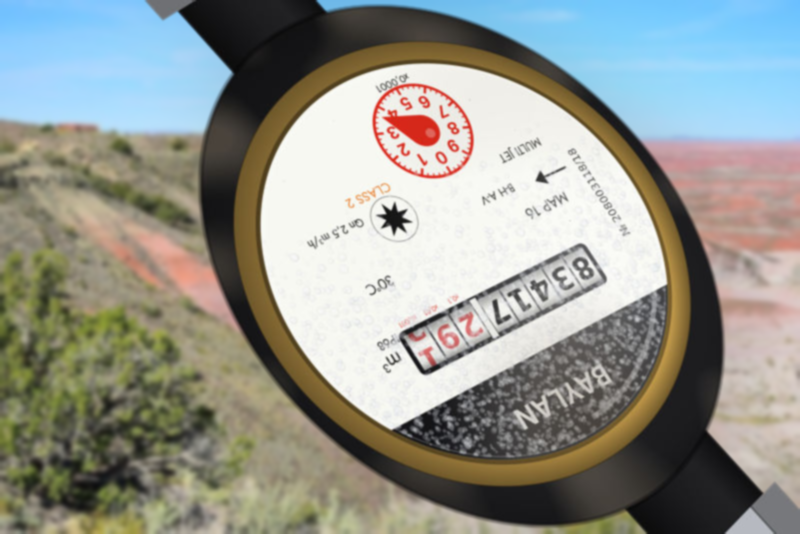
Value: 83417.2913,m³
